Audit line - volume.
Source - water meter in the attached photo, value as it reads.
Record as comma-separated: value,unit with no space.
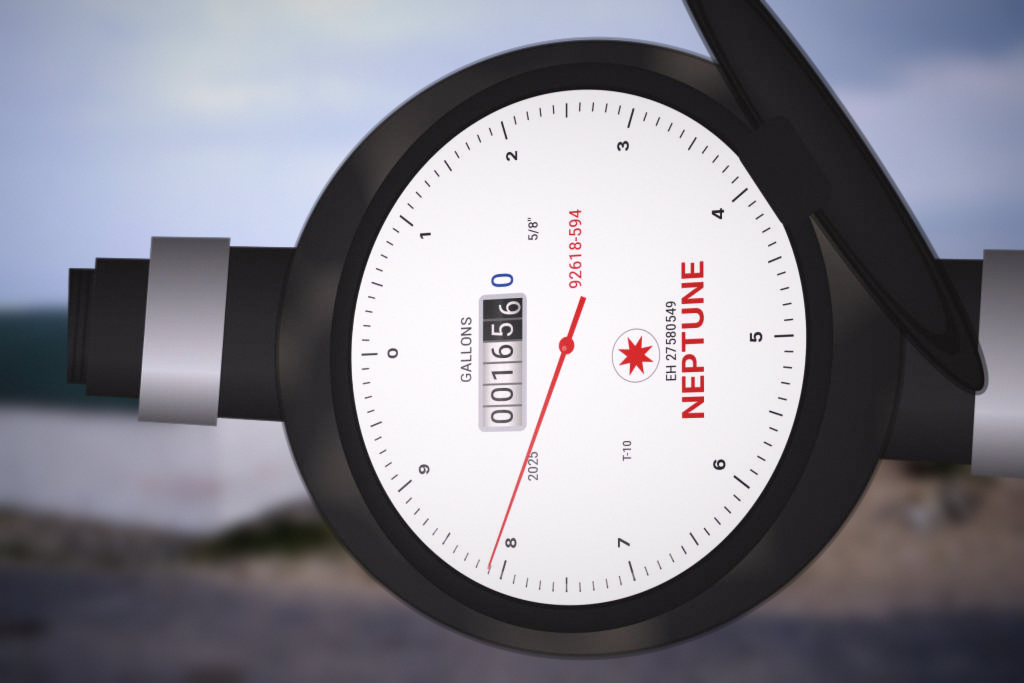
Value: 16558.1,gal
